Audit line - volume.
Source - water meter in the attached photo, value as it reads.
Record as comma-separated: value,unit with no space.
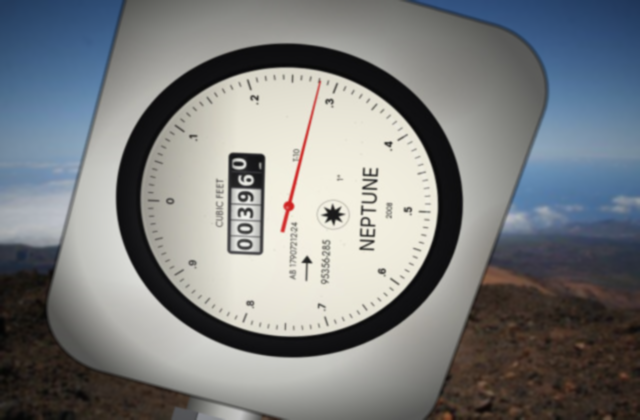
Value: 3960.28,ft³
